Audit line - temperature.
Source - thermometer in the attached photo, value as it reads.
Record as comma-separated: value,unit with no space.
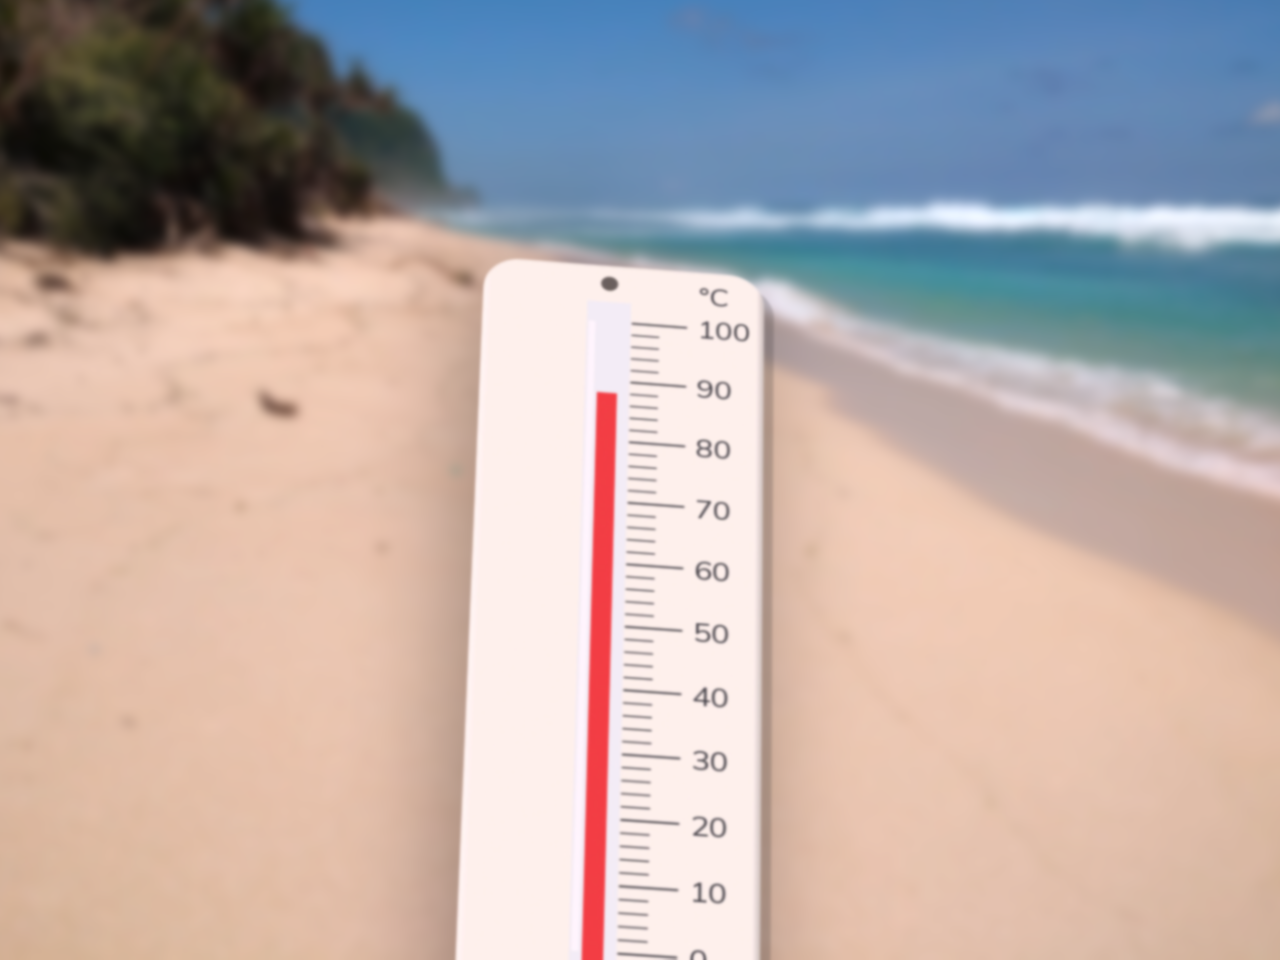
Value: 88,°C
